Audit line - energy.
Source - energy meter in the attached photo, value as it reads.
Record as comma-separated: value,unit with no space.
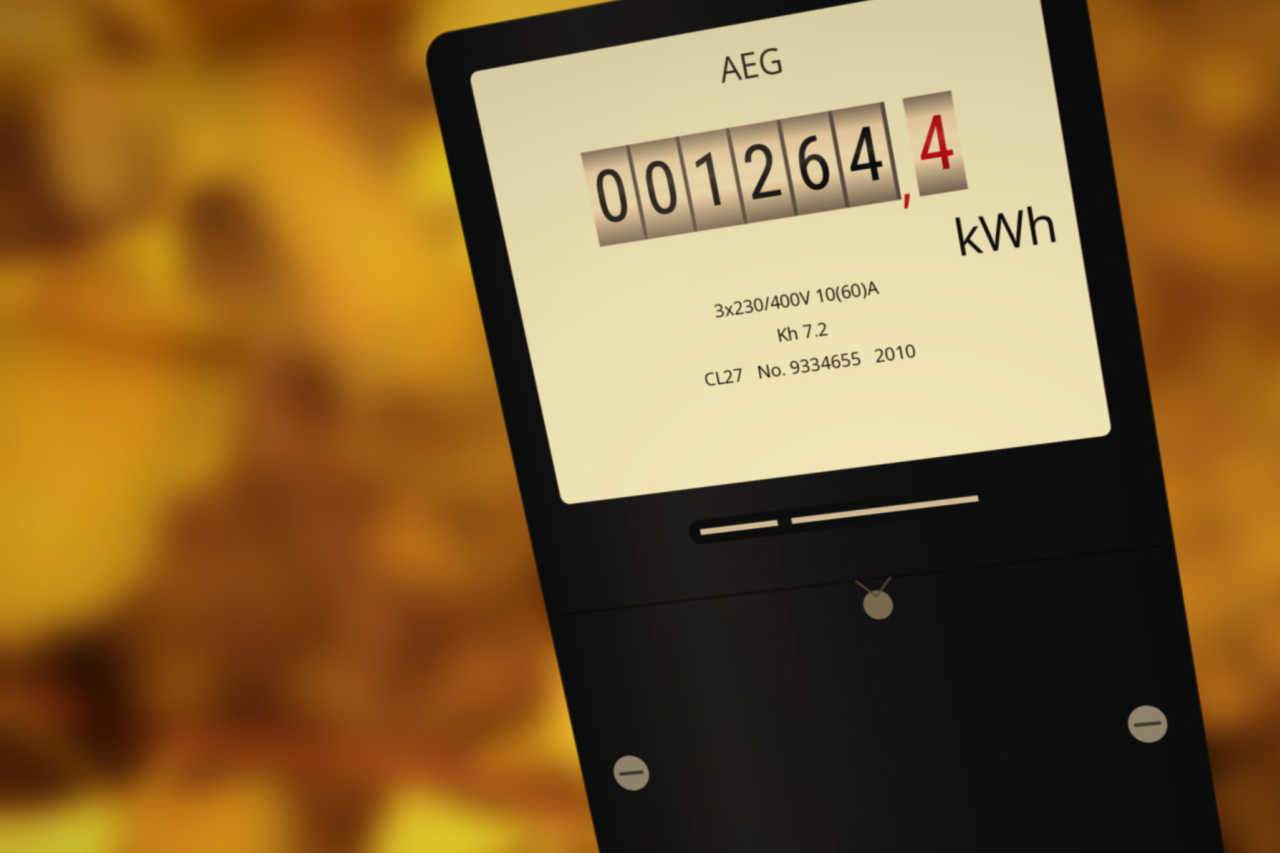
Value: 1264.4,kWh
